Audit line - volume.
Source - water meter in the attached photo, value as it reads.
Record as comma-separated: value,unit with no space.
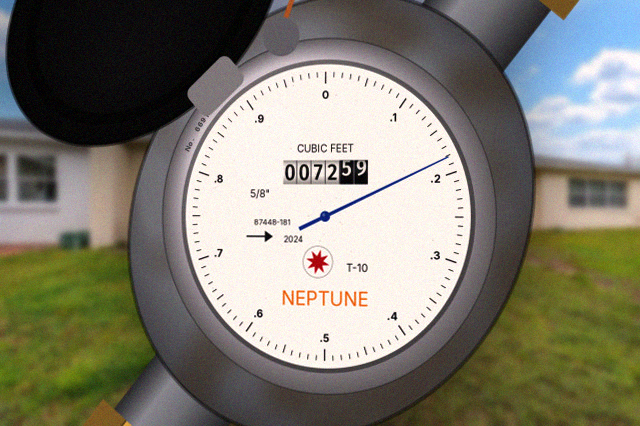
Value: 7259.18,ft³
